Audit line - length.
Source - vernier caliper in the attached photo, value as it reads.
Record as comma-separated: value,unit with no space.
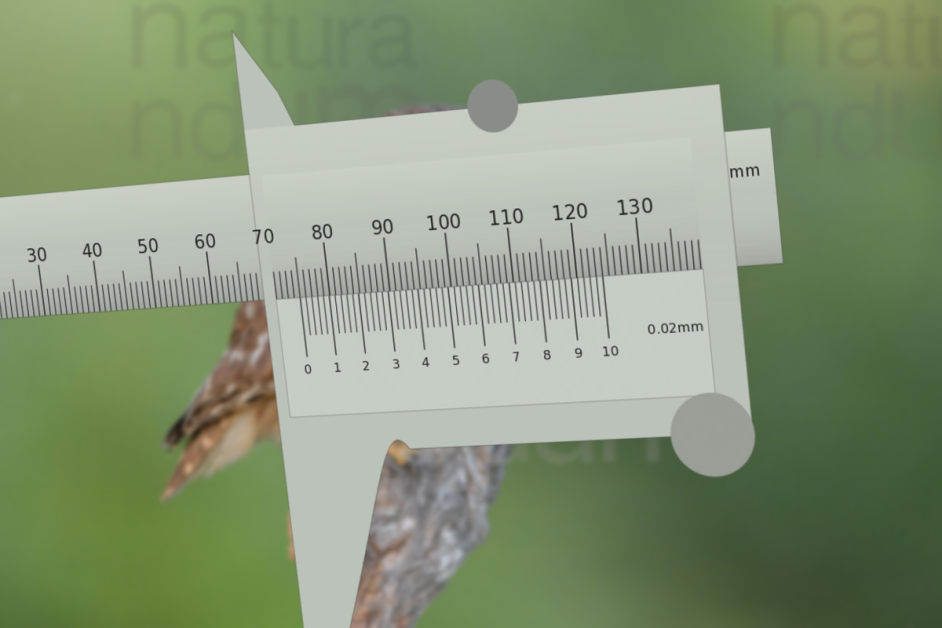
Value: 75.0,mm
